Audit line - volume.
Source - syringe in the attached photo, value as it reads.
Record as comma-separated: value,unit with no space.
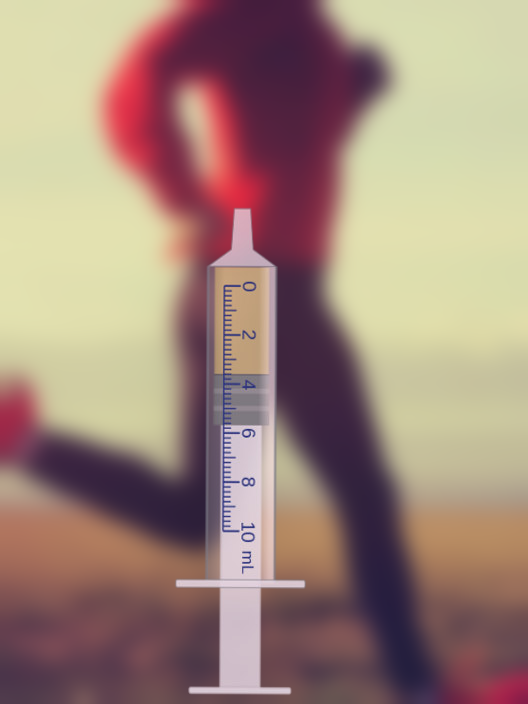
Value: 3.6,mL
